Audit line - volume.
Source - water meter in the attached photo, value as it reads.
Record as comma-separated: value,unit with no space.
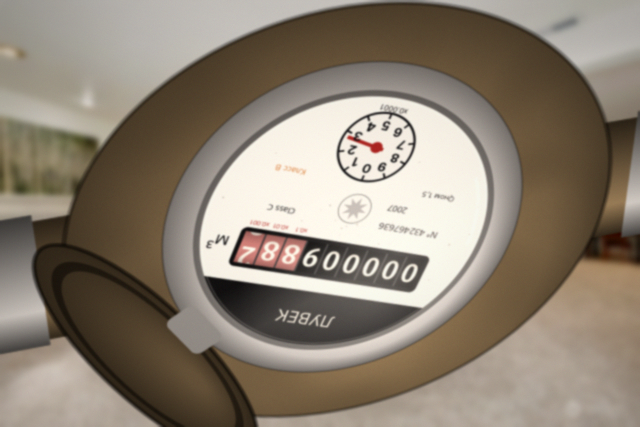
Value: 9.8822,m³
